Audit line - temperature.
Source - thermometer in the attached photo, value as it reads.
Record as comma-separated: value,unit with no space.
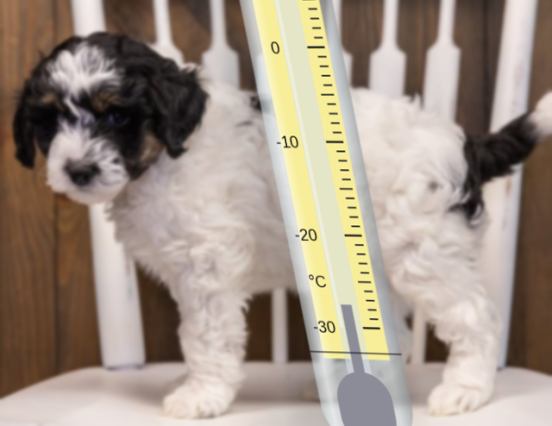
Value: -27.5,°C
